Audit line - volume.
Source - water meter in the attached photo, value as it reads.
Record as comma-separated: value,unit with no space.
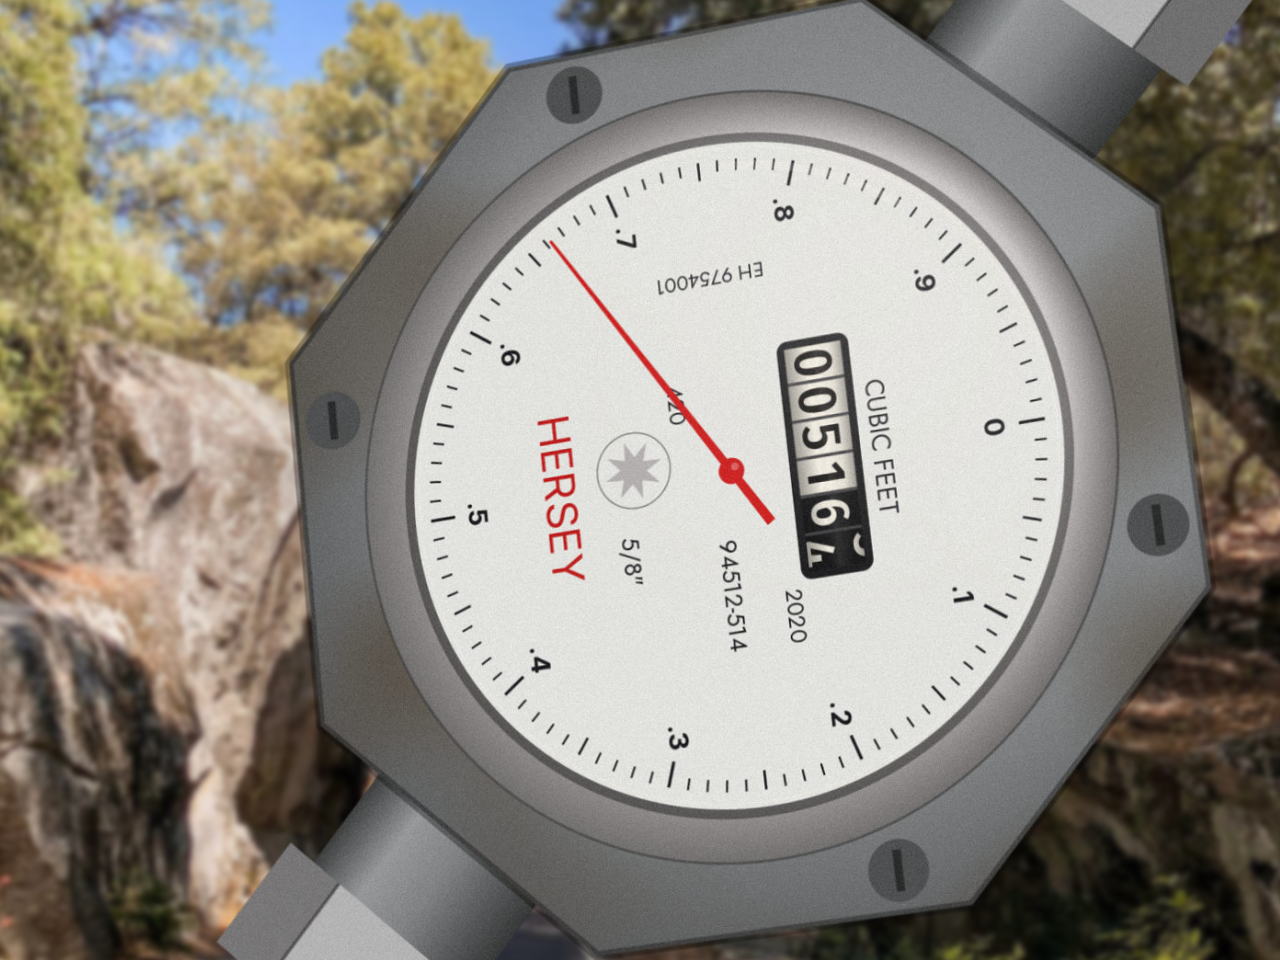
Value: 5163.66,ft³
